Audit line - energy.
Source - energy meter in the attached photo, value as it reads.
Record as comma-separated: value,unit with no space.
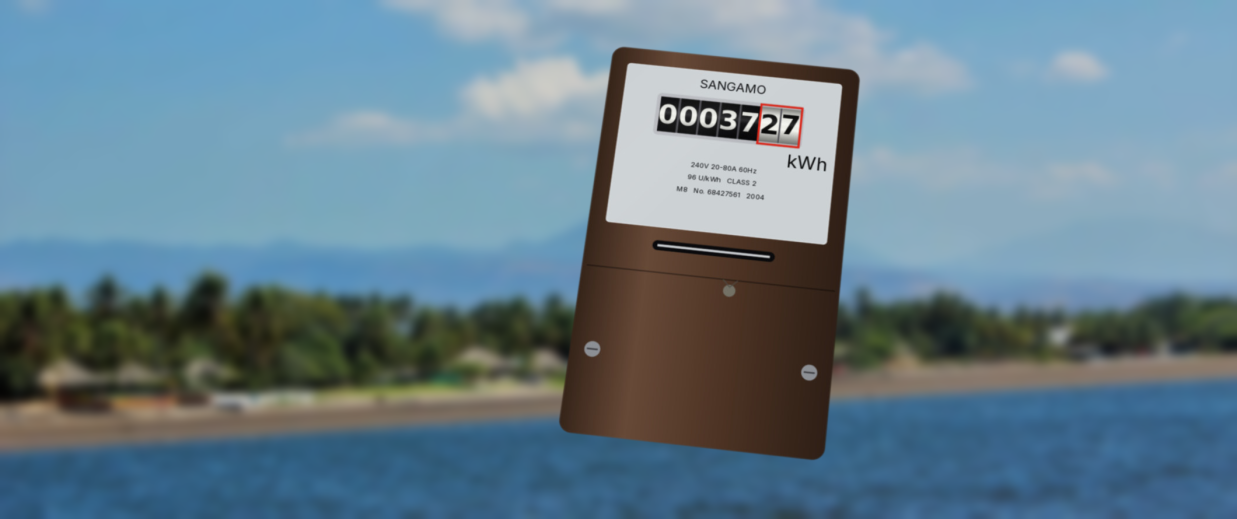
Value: 37.27,kWh
